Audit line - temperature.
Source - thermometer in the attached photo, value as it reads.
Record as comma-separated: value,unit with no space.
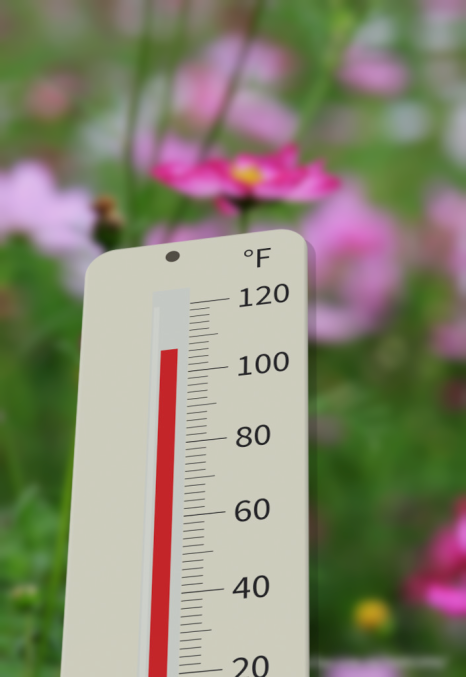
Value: 107,°F
